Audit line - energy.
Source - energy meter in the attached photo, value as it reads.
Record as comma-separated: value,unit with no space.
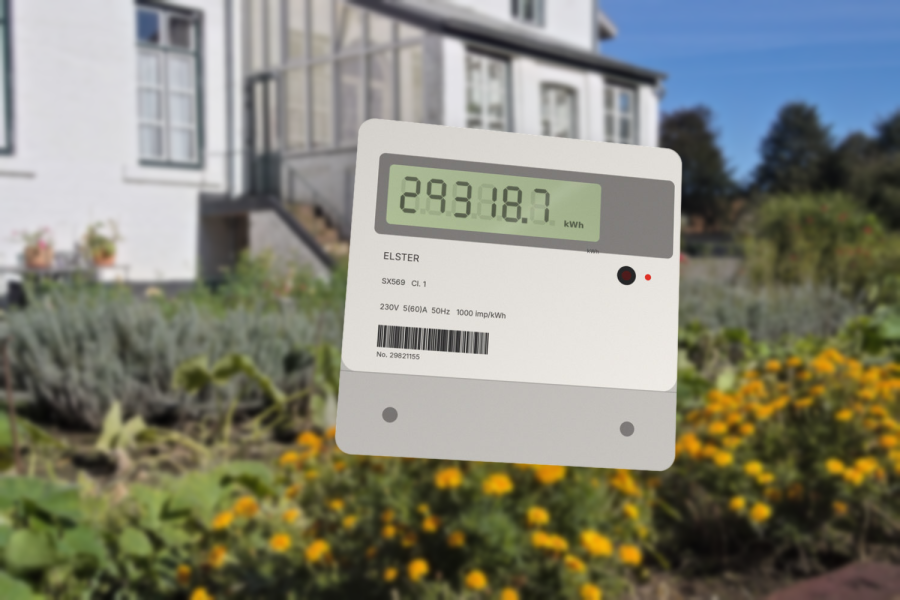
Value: 29318.7,kWh
